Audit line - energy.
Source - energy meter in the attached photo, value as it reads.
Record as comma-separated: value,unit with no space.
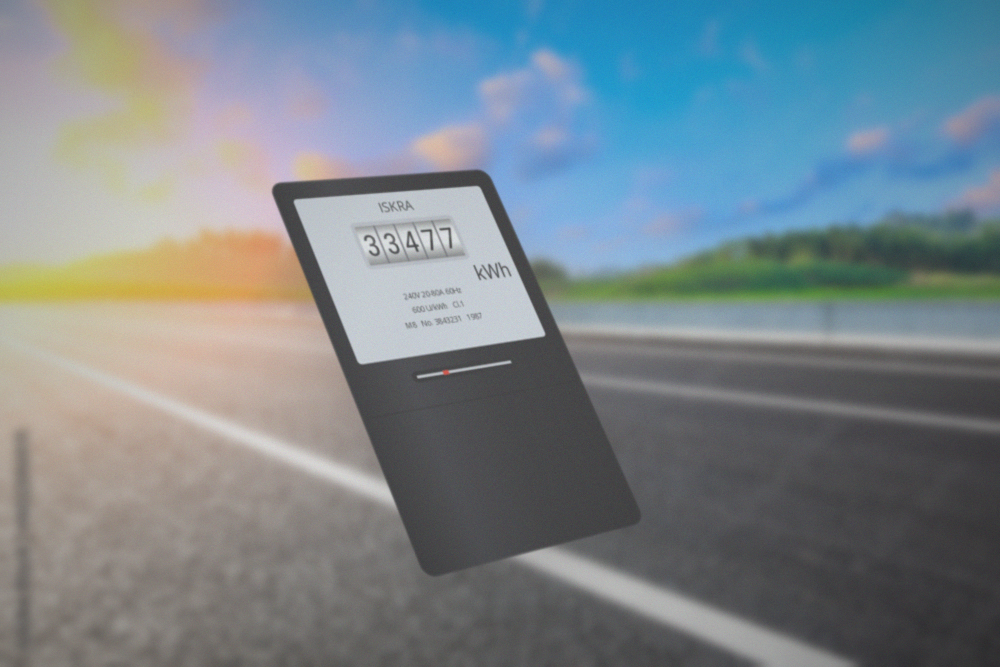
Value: 33477,kWh
